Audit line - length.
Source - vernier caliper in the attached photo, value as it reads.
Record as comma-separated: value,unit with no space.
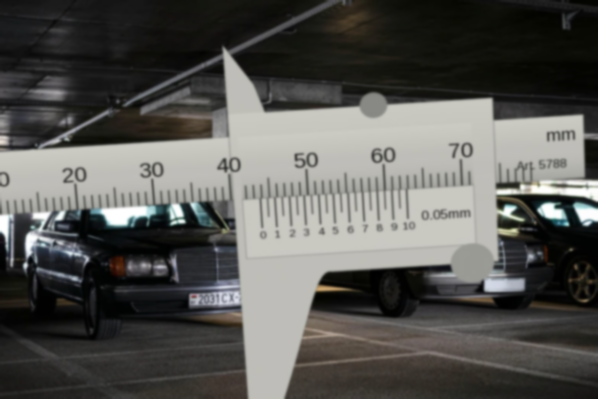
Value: 43.8,mm
